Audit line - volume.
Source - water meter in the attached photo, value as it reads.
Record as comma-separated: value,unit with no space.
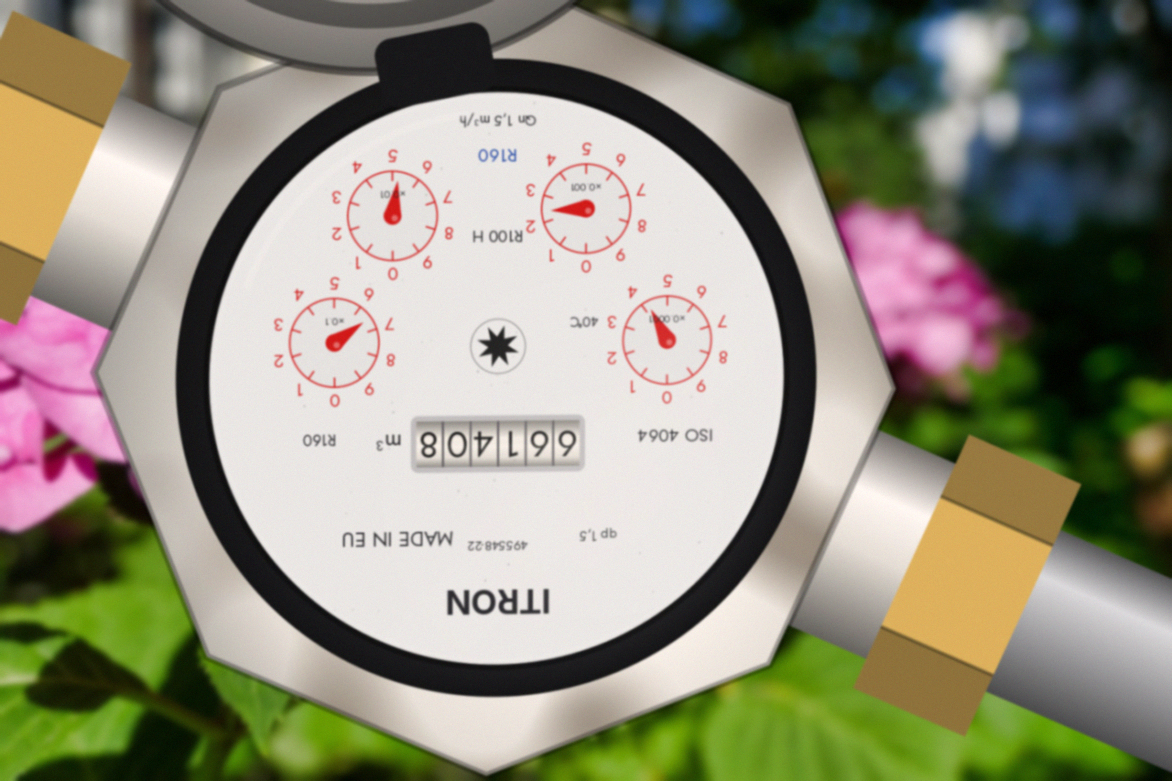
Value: 661408.6524,m³
